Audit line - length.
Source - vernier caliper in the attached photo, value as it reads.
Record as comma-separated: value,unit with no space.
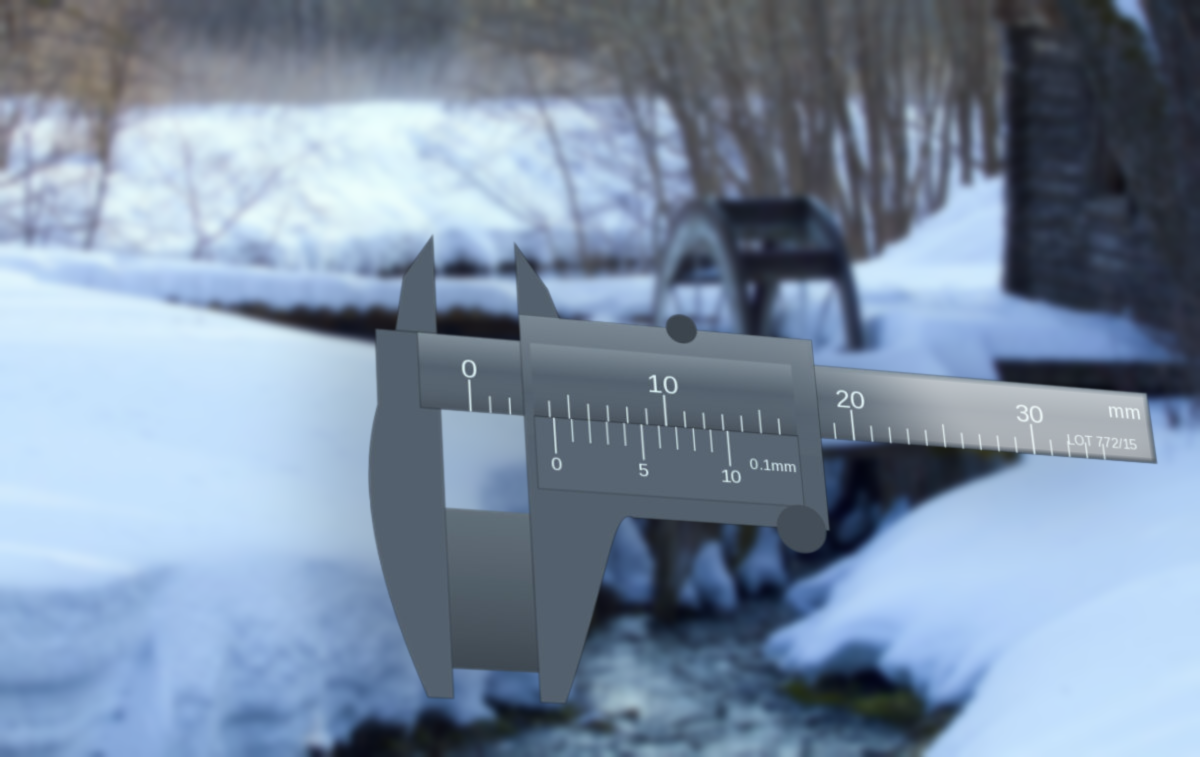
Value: 4.2,mm
